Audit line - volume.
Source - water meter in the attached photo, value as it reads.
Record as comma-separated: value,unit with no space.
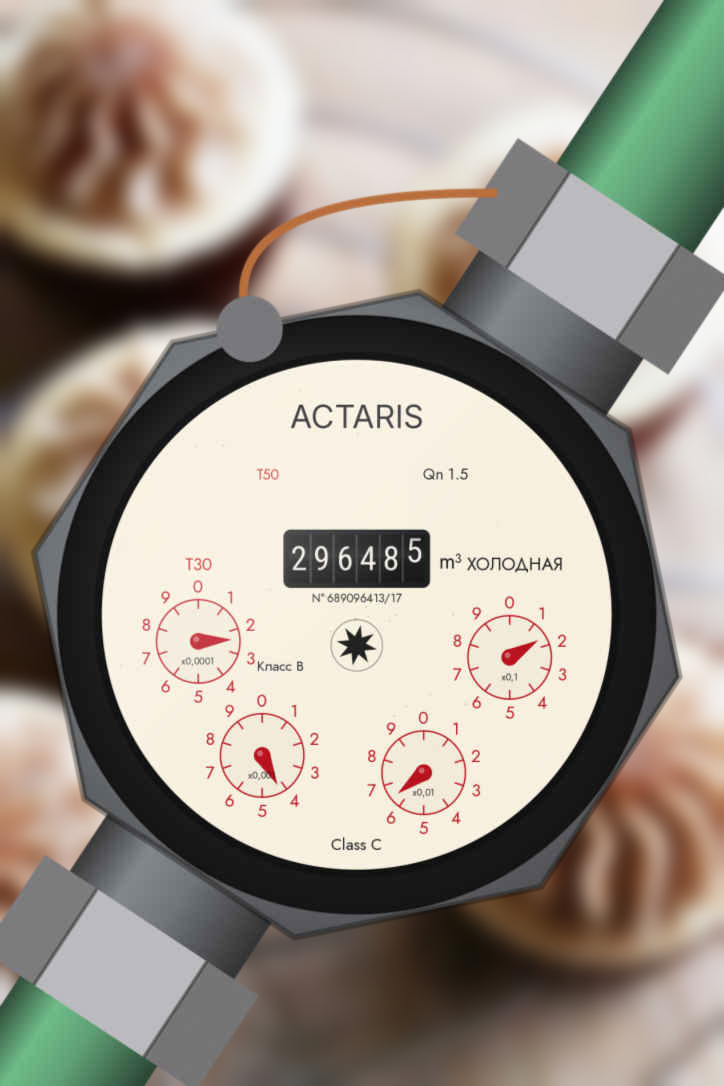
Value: 296485.1642,m³
